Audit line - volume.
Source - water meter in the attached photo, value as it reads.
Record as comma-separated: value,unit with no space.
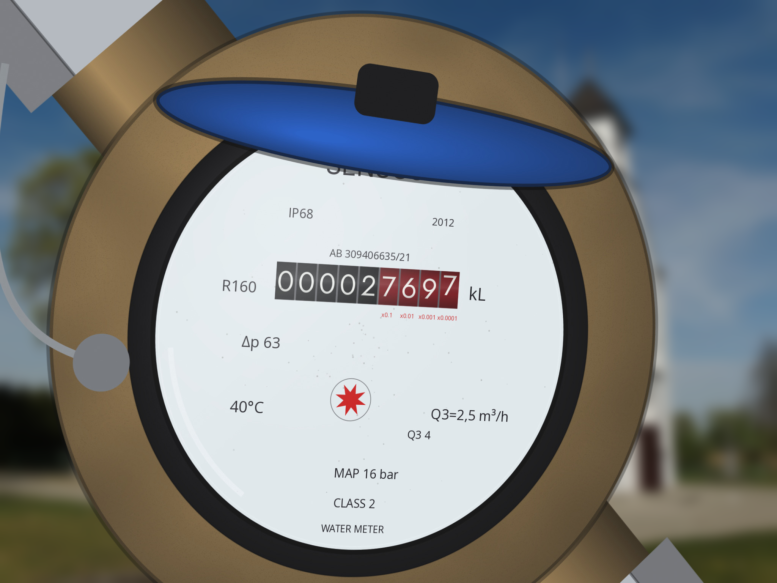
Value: 2.7697,kL
